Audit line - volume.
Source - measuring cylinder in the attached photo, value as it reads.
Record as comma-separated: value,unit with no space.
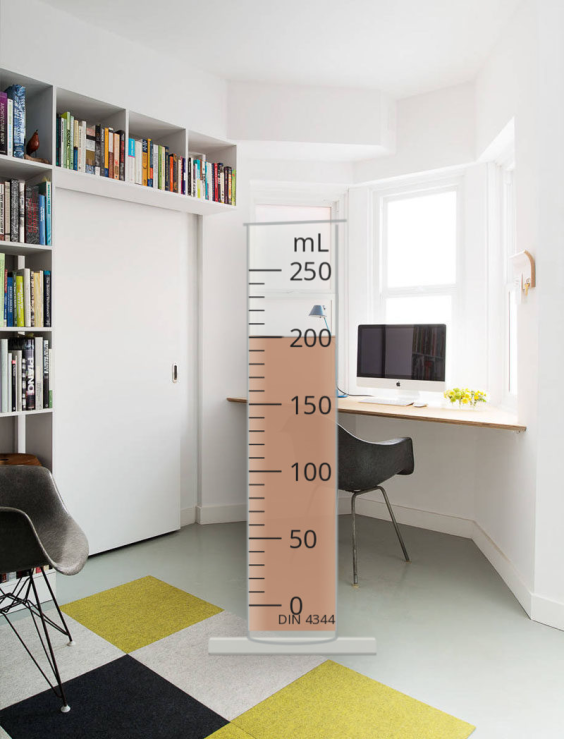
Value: 200,mL
